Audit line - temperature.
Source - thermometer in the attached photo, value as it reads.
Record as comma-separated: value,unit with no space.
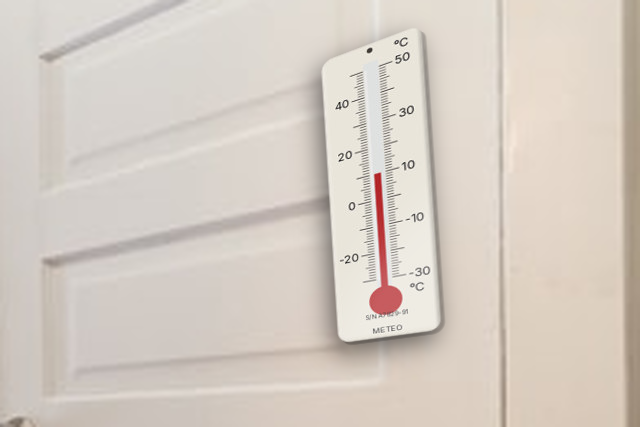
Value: 10,°C
